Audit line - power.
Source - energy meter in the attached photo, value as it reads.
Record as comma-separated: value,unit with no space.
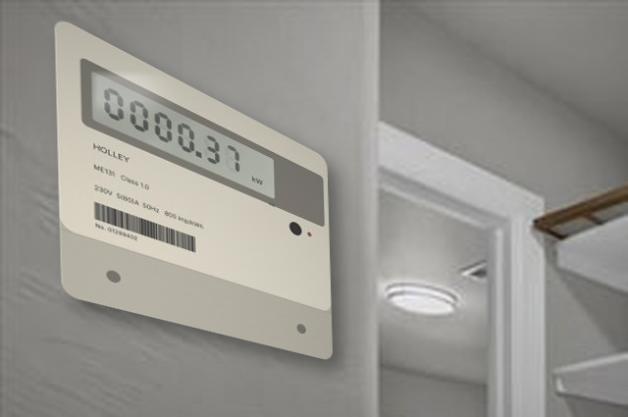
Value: 0.37,kW
